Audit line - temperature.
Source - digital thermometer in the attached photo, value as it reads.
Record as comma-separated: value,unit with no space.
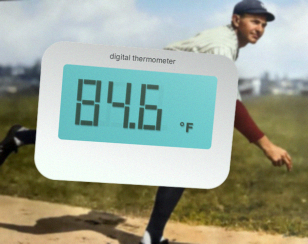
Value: 84.6,°F
